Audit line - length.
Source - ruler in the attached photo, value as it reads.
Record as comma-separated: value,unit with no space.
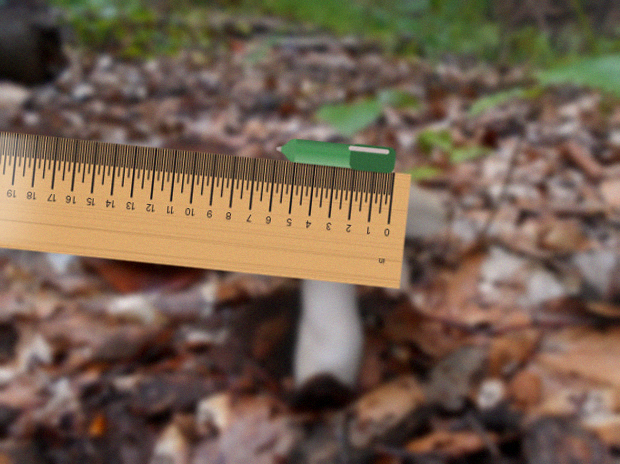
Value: 6,in
